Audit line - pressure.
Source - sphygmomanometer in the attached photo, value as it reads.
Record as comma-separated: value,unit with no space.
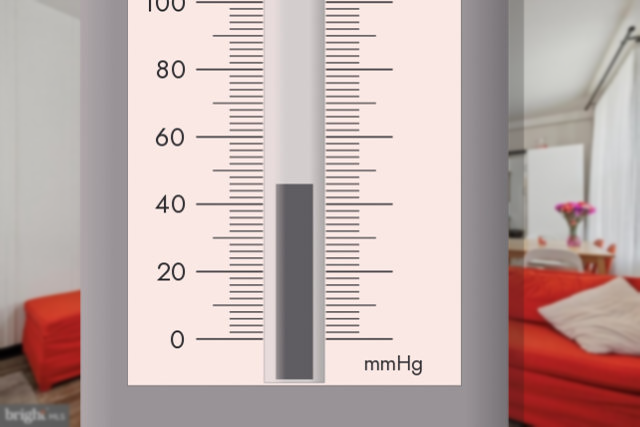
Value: 46,mmHg
